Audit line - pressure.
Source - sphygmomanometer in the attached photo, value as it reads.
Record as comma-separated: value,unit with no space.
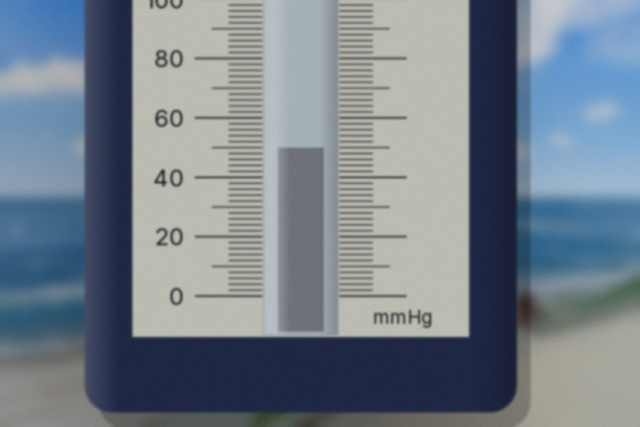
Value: 50,mmHg
